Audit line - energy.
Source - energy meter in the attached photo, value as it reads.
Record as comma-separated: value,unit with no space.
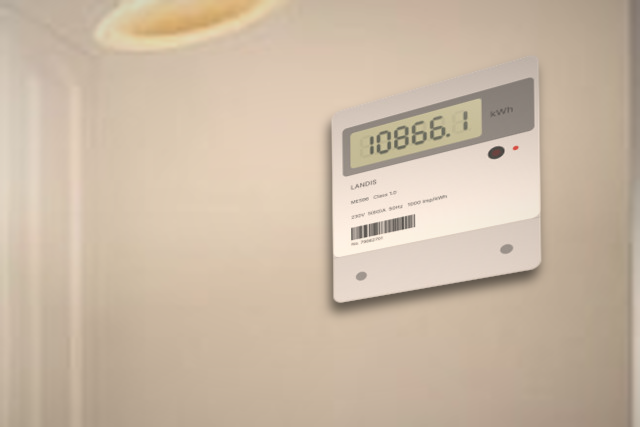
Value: 10866.1,kWh
